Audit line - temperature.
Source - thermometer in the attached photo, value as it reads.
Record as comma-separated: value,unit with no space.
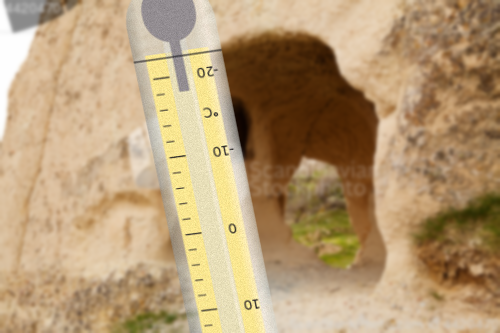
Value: -18,°C
